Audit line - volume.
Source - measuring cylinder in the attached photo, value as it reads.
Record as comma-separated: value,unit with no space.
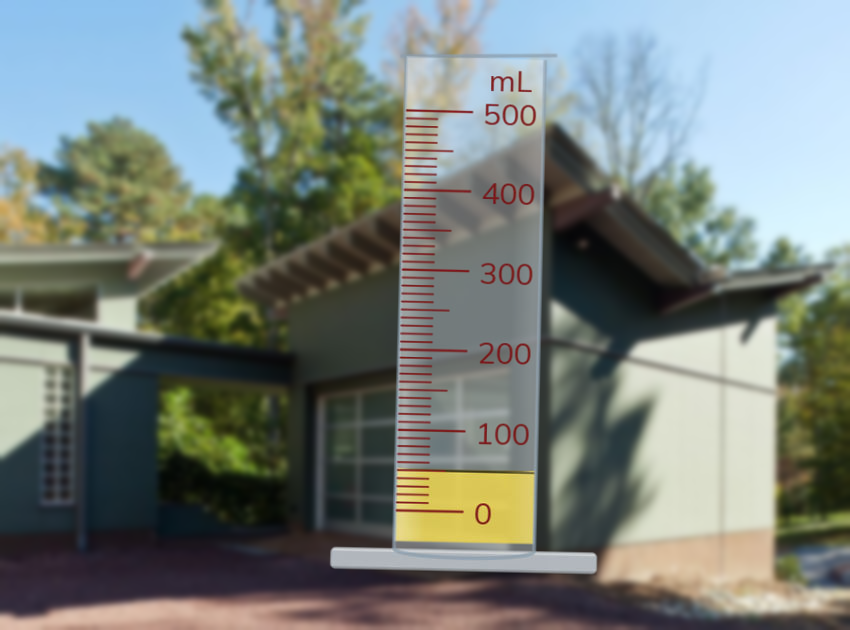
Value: 50,mL
